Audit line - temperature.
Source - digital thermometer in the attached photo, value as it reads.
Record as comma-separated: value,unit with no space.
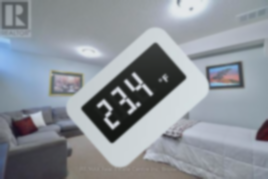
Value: 23.4,°F
